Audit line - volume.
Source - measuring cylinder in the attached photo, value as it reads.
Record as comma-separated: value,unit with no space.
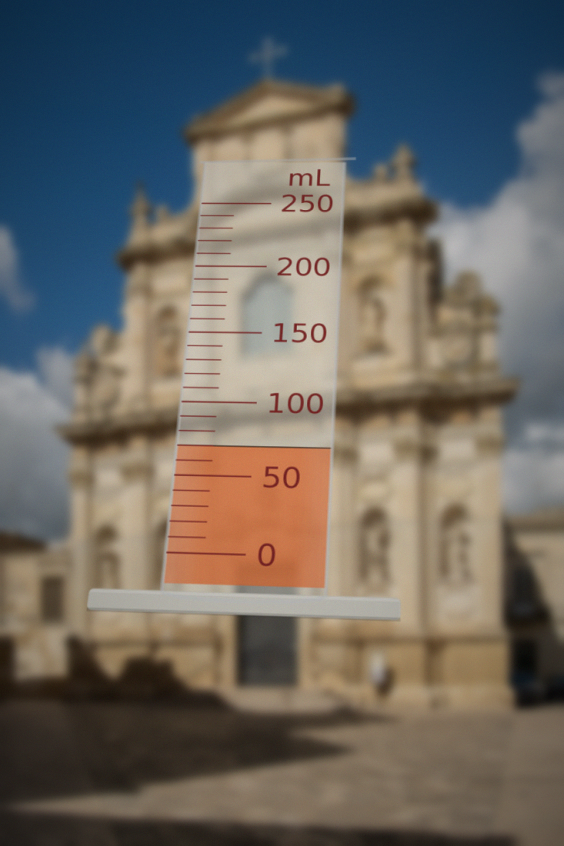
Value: 70,mL
